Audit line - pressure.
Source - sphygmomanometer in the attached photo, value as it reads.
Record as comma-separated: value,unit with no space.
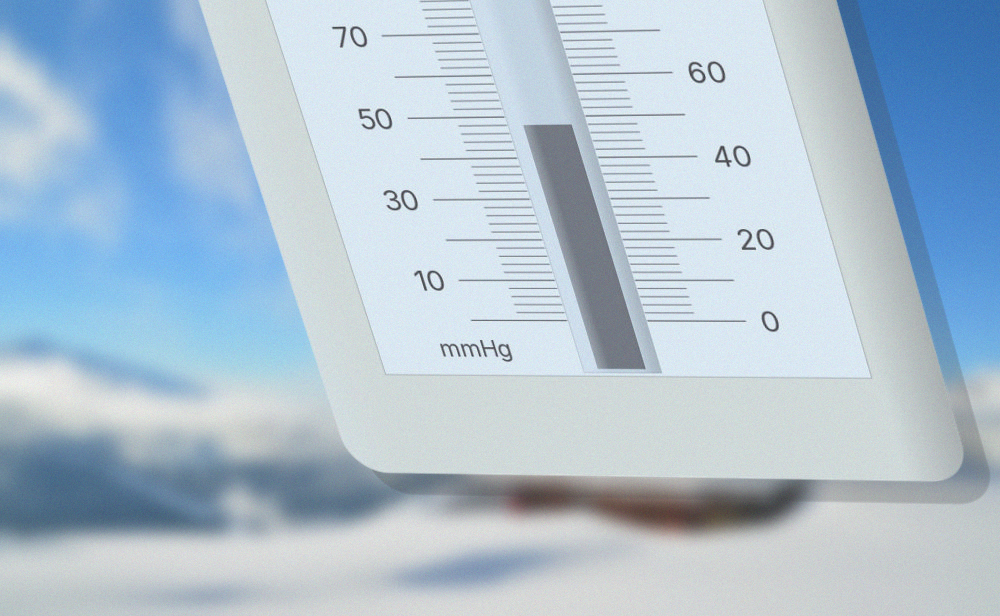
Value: 48,mmHg
